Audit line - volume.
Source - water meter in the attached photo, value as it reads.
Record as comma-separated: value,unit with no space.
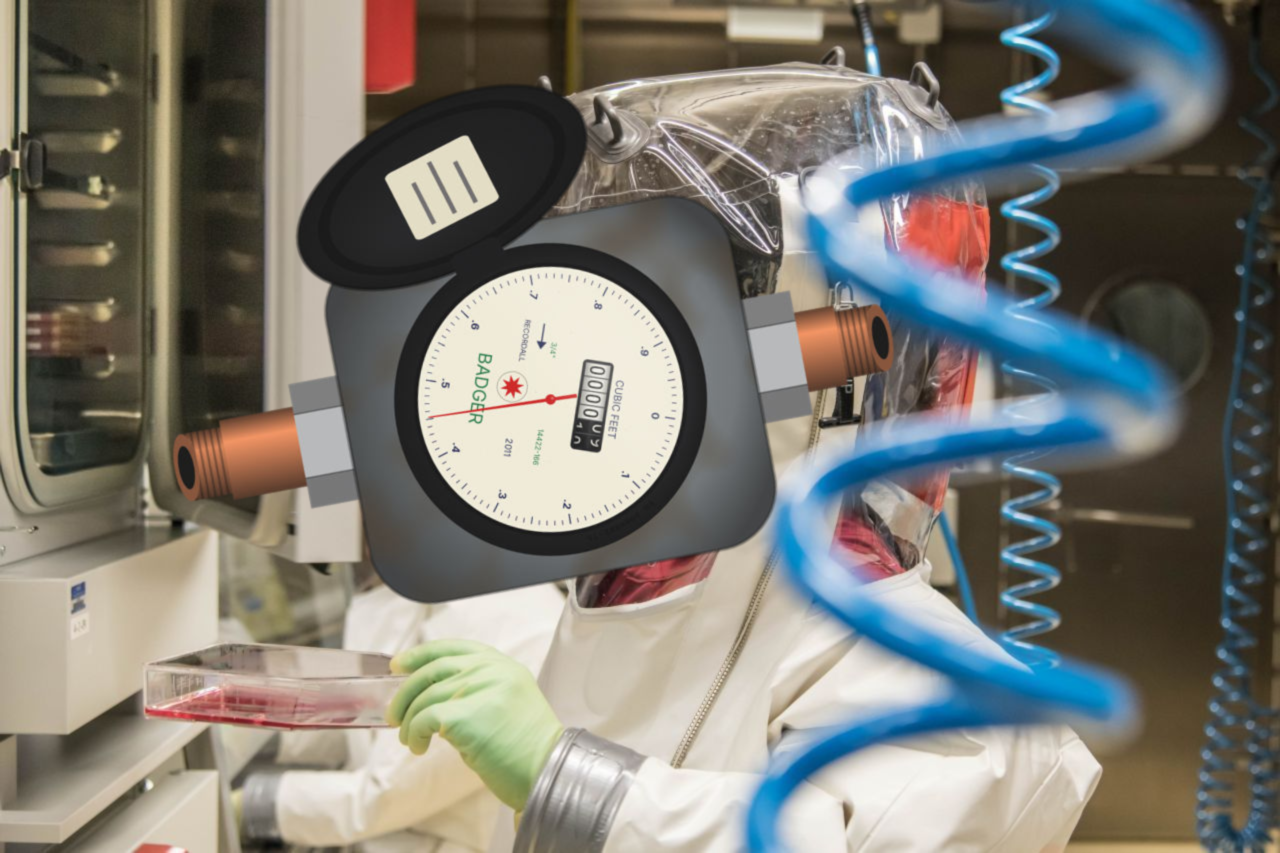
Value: 9.45,ft³
